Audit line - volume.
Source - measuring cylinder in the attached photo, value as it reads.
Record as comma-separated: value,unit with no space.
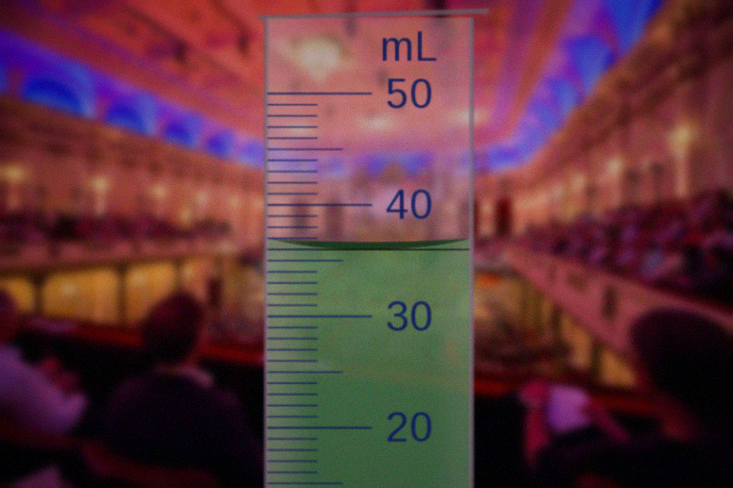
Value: 36,mL
